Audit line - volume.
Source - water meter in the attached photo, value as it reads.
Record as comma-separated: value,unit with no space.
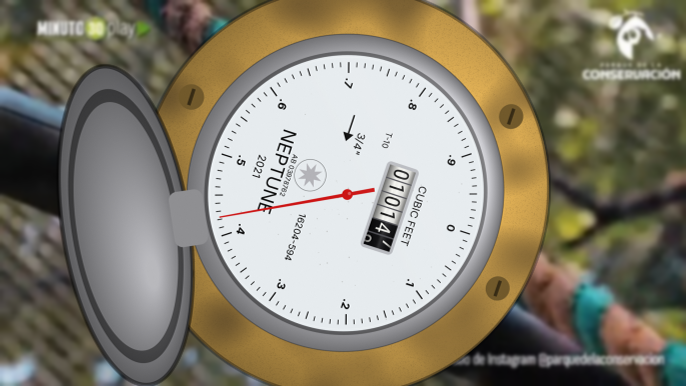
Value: 10147.42,ft³
